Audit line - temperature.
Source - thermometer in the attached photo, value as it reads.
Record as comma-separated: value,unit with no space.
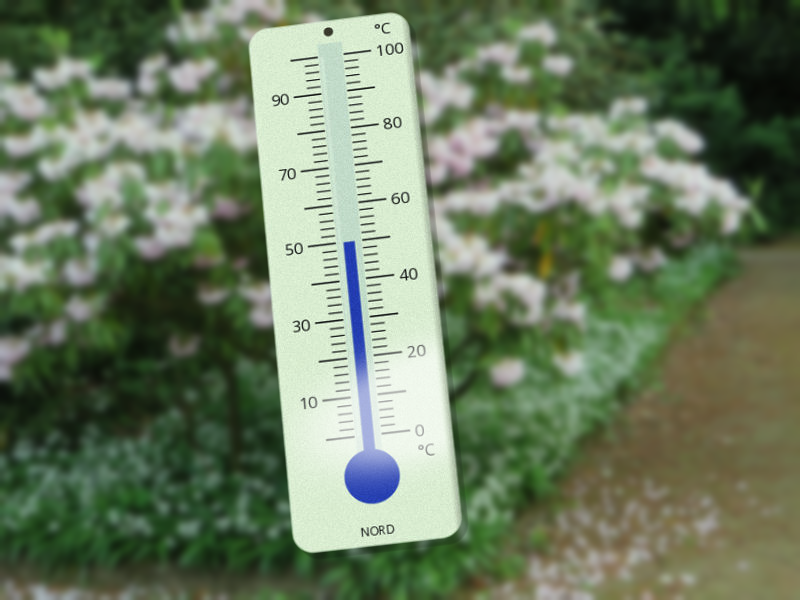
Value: 50,°C
